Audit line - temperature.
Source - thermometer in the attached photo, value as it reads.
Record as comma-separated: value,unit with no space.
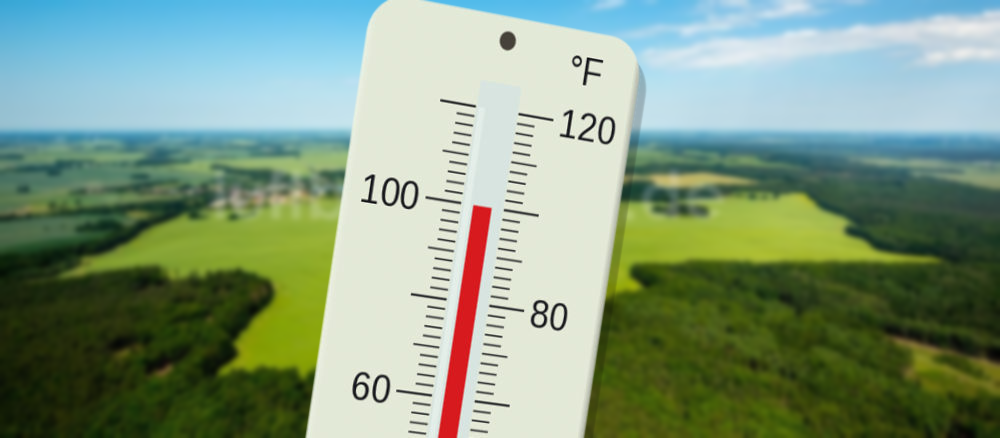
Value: 100,°F
